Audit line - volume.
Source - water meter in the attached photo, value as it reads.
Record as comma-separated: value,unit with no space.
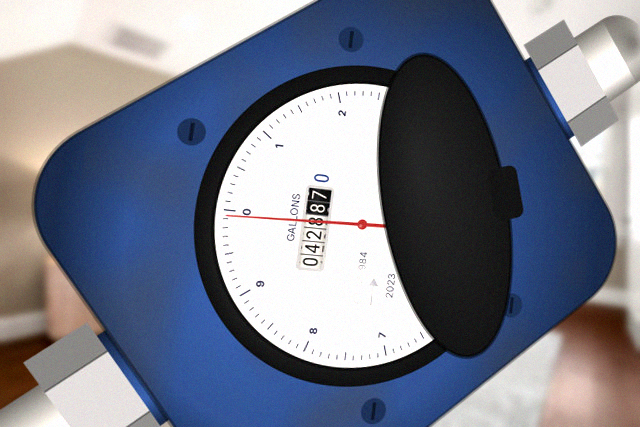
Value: 428869.9,gal
